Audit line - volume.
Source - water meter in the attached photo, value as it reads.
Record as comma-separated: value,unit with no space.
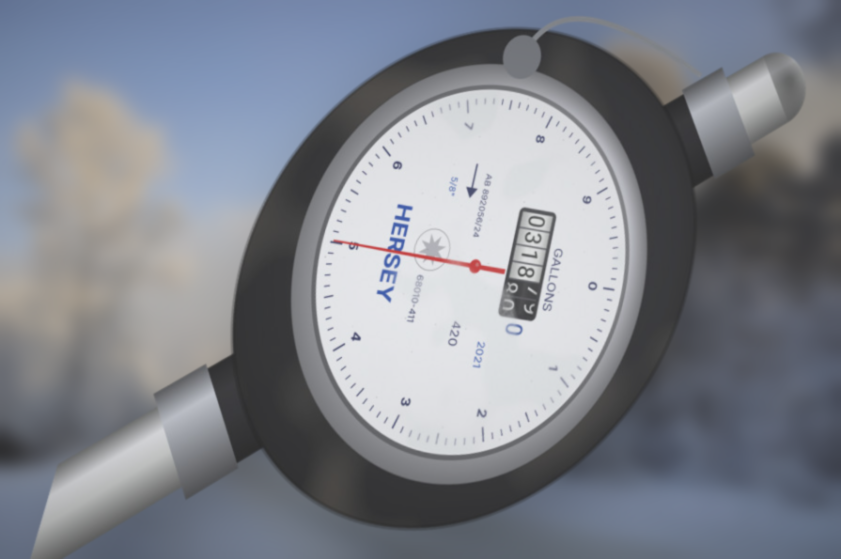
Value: 318795.0,gal
